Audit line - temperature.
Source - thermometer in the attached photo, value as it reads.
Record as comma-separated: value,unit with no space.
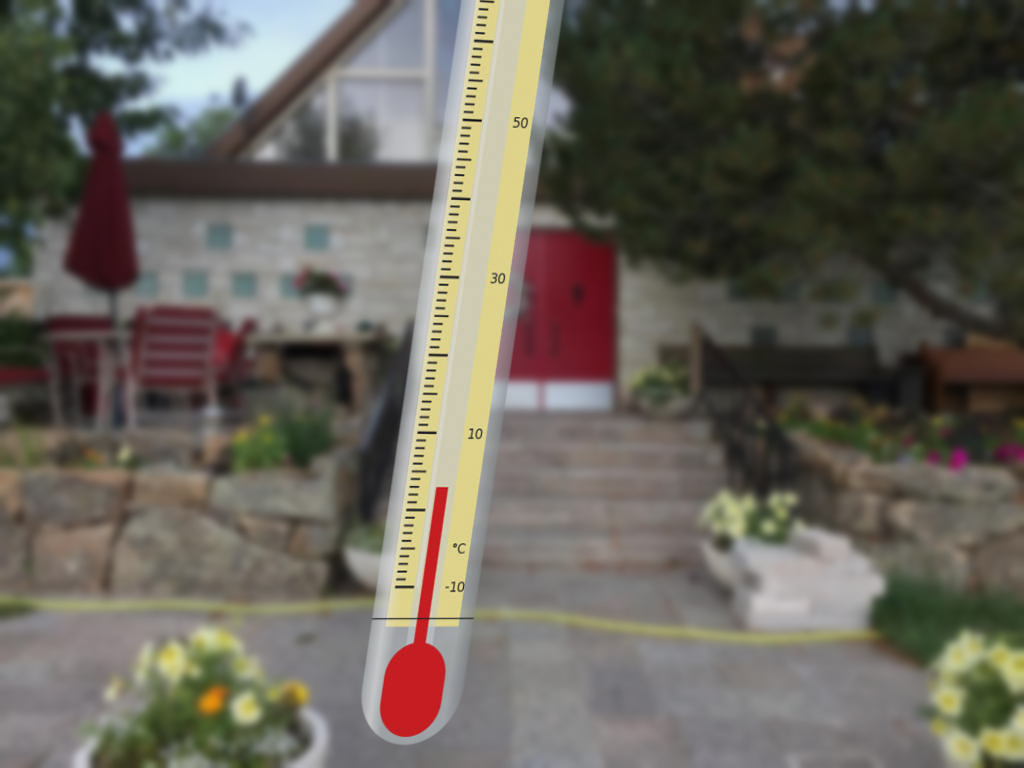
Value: 3,°C
